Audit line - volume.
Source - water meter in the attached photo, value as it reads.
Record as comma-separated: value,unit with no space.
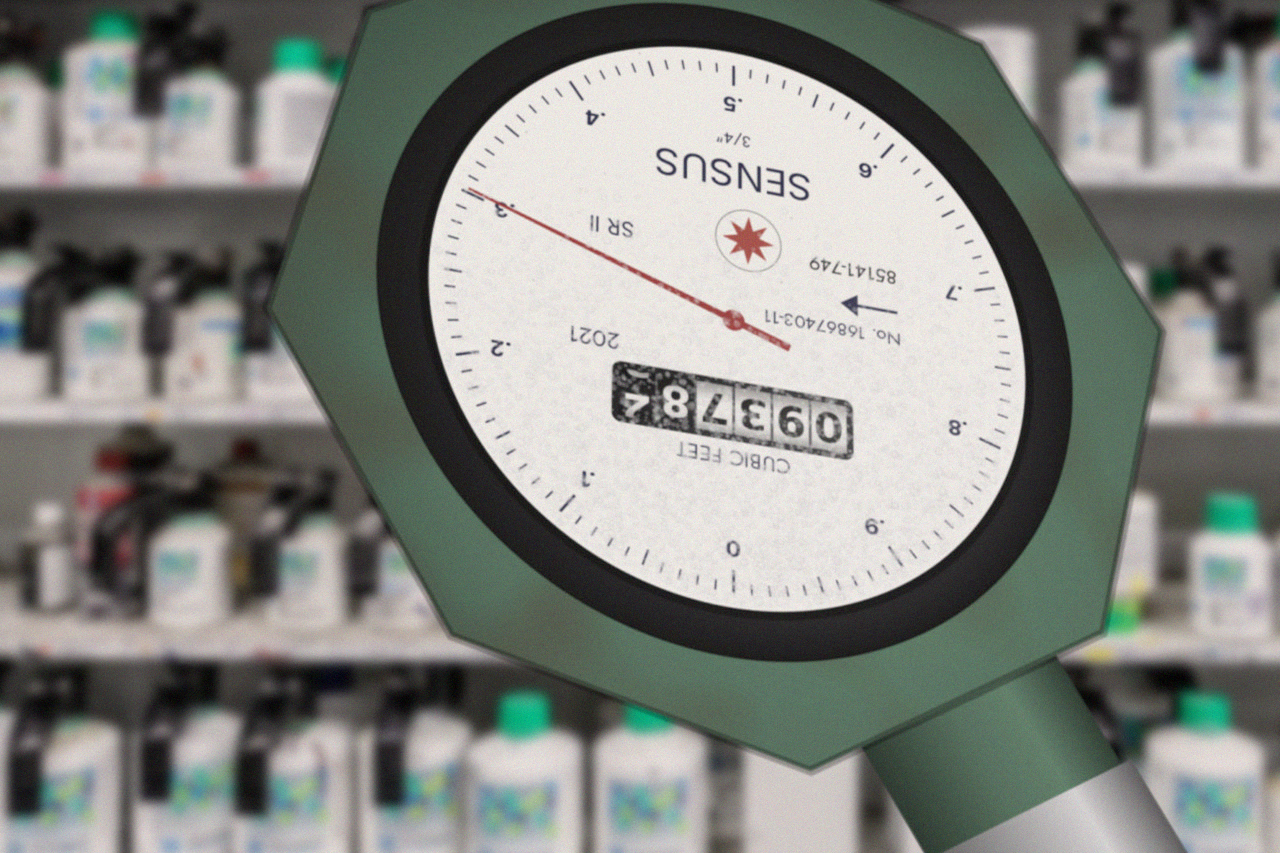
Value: 93782.30,ft³
